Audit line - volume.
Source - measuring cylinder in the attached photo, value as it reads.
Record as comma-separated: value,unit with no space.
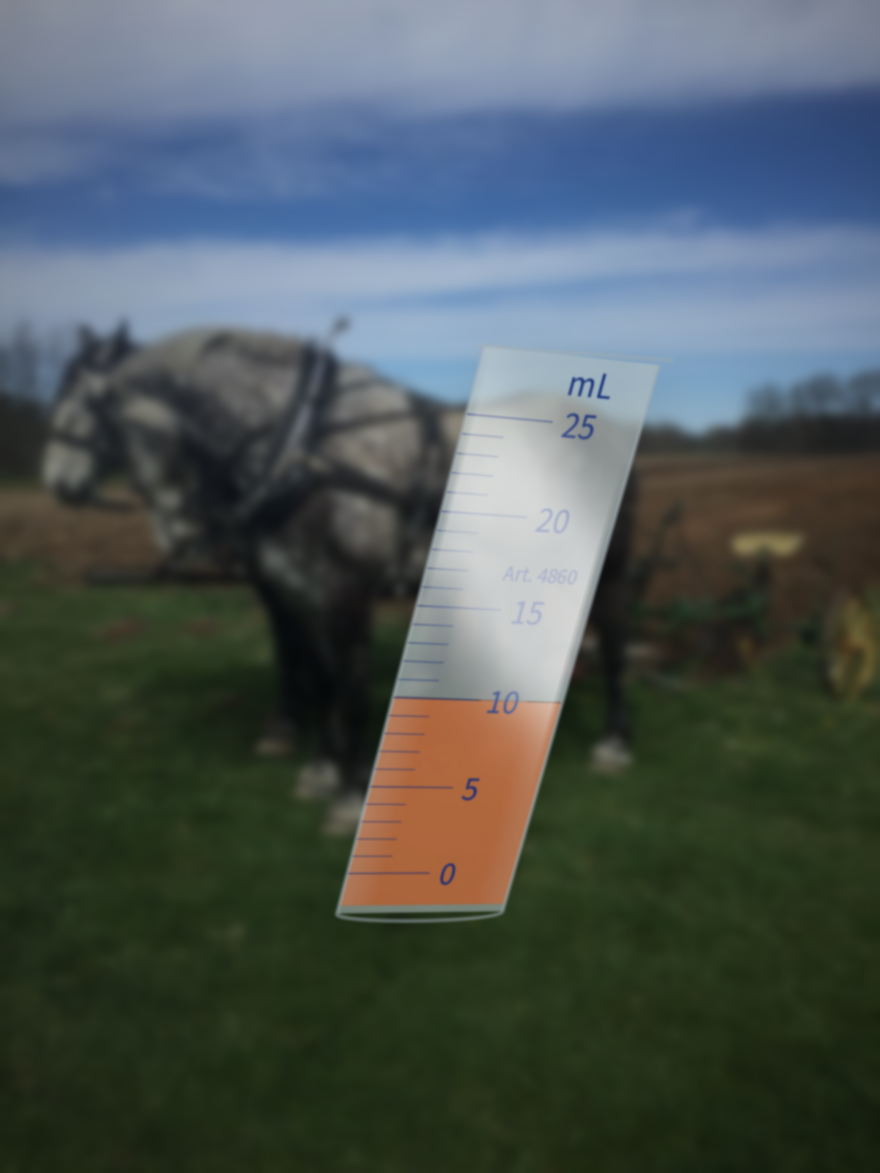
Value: 10,mL
